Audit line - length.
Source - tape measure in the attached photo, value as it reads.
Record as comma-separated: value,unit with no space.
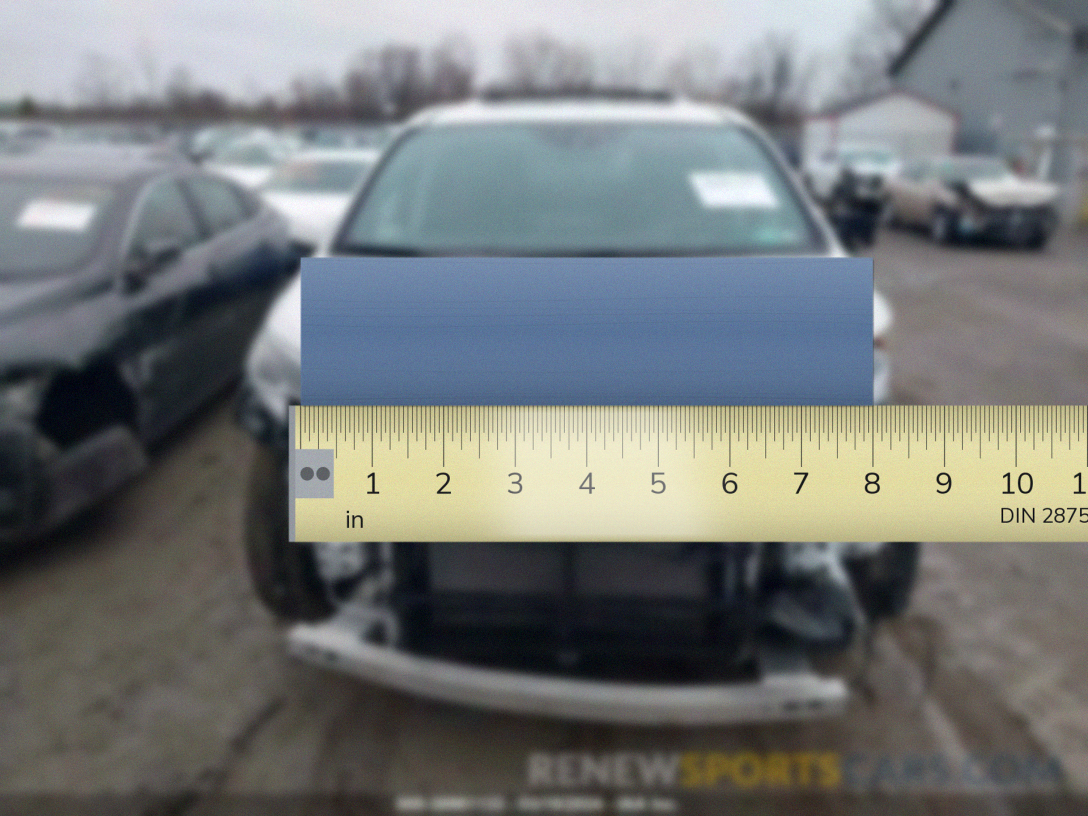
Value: 8,in
